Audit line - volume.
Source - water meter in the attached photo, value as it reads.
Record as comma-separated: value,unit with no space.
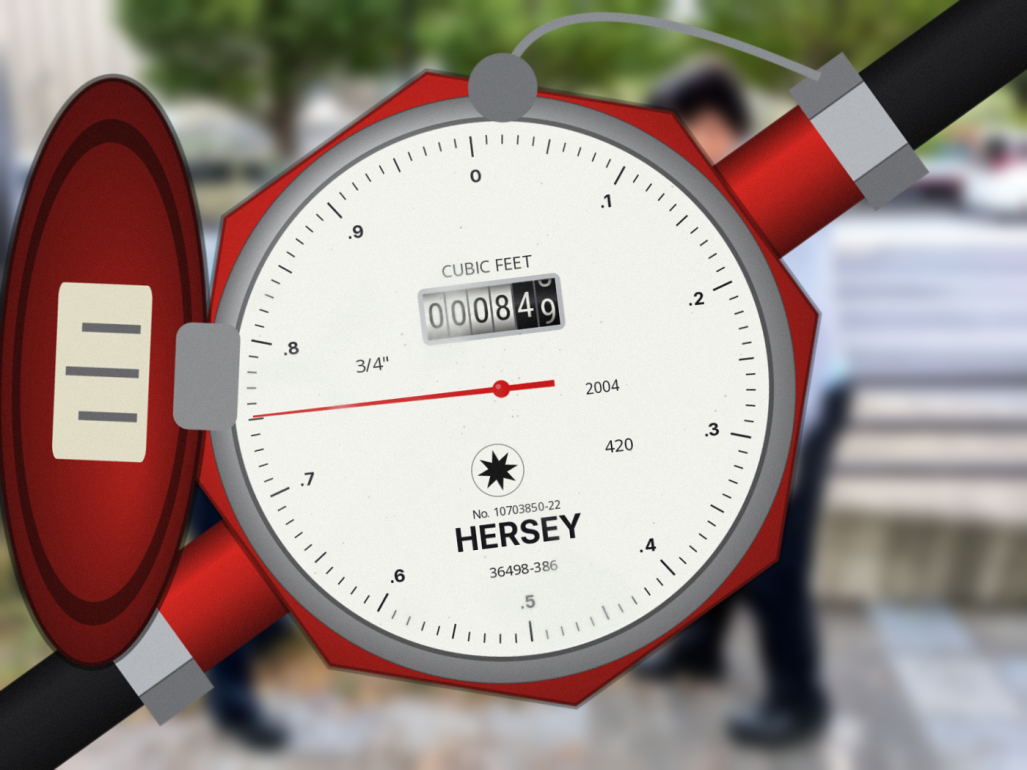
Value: 848.75,ft³
